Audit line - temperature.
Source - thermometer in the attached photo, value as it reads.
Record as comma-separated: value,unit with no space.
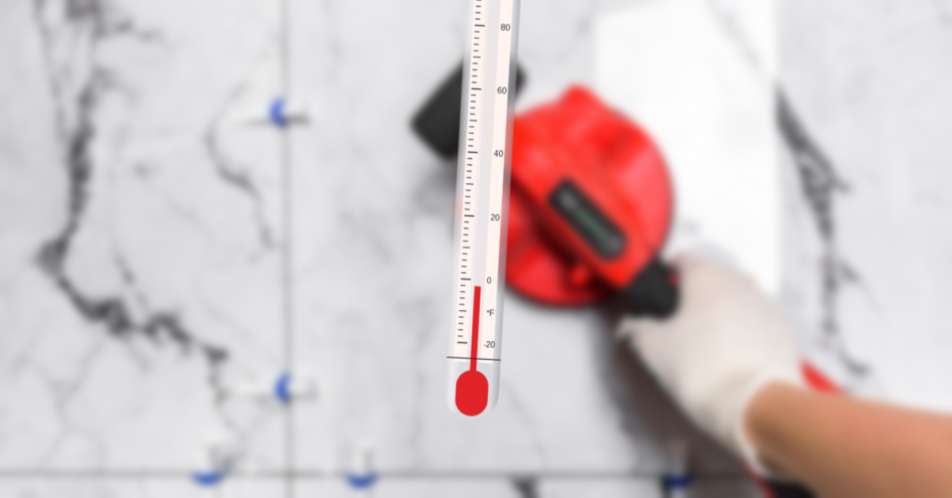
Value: -2,°F
